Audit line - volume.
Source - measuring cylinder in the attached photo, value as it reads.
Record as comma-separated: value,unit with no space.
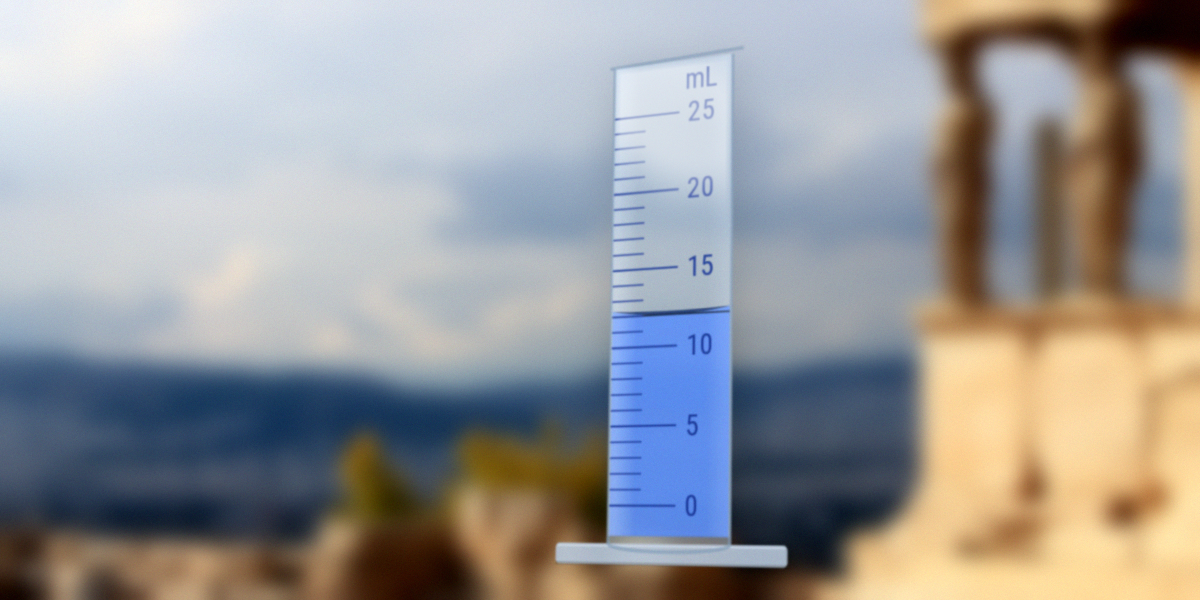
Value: 12,mL
